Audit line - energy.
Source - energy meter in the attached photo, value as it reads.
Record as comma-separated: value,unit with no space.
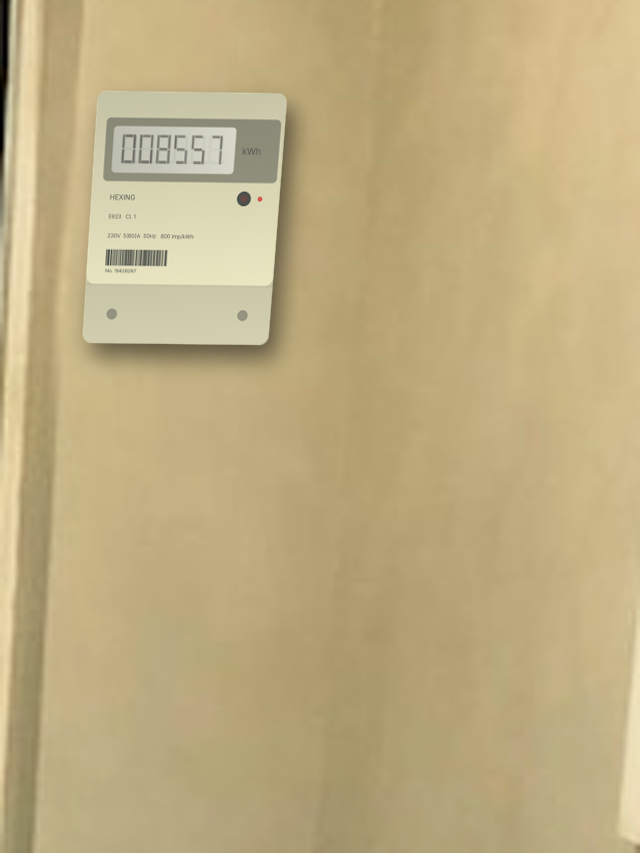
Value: 8557,kWh
